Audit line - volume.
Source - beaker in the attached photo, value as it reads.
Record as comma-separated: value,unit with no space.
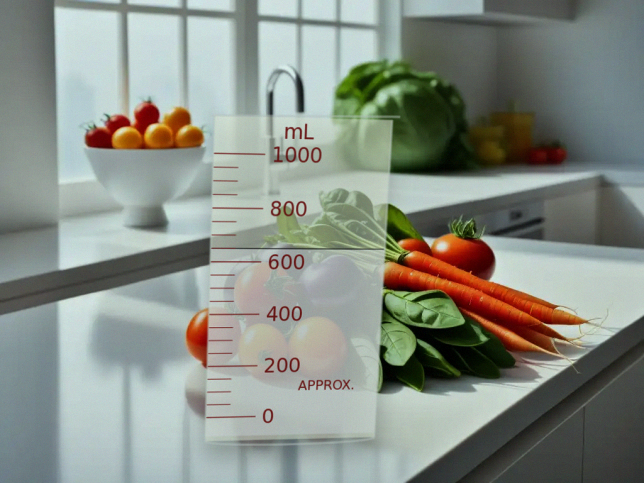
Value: 650,mL
